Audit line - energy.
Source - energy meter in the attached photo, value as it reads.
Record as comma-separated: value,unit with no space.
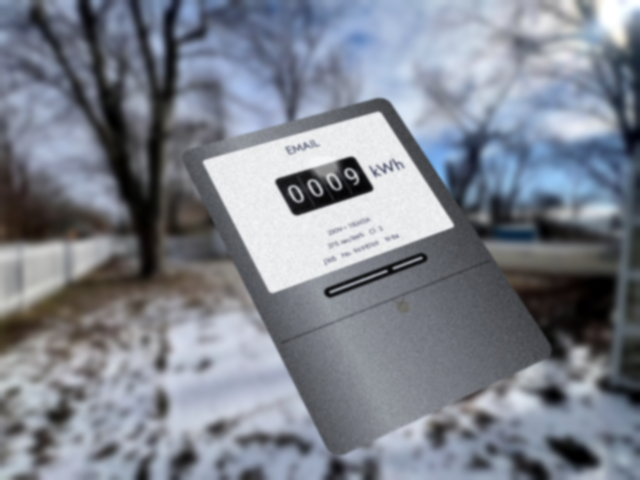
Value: 9,kWh
